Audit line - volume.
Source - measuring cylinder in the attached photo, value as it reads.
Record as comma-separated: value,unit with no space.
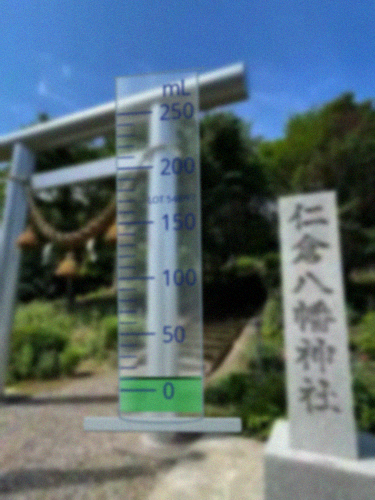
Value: 10,mL
